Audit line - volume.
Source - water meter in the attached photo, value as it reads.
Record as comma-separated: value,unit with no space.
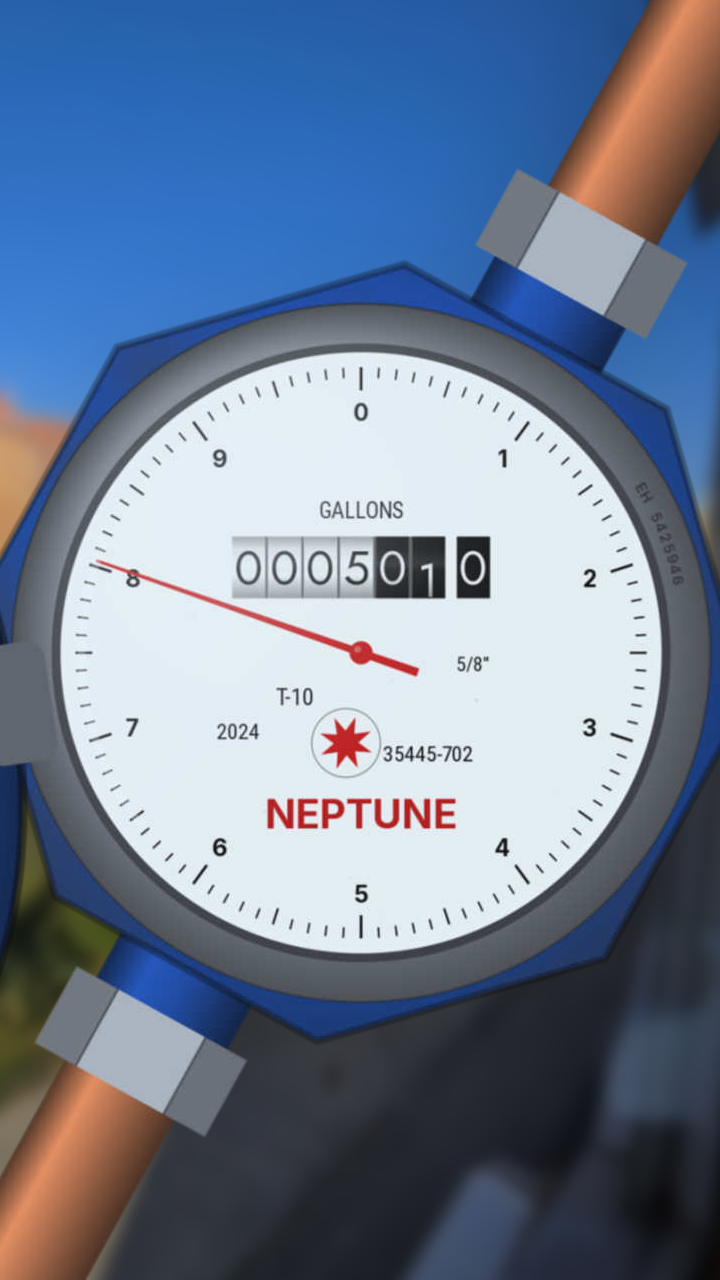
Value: 5008.0,gal
